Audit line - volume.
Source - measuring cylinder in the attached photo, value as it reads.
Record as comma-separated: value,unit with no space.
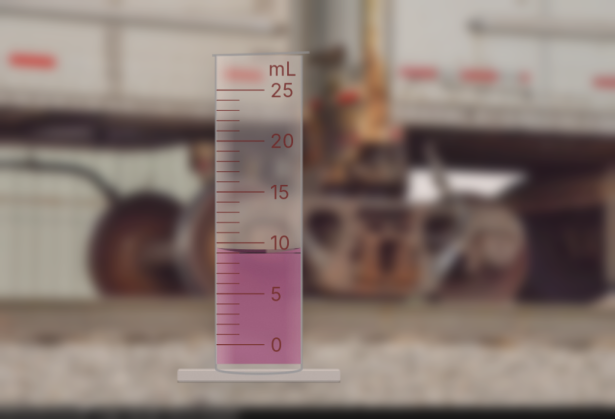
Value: 9,mL
